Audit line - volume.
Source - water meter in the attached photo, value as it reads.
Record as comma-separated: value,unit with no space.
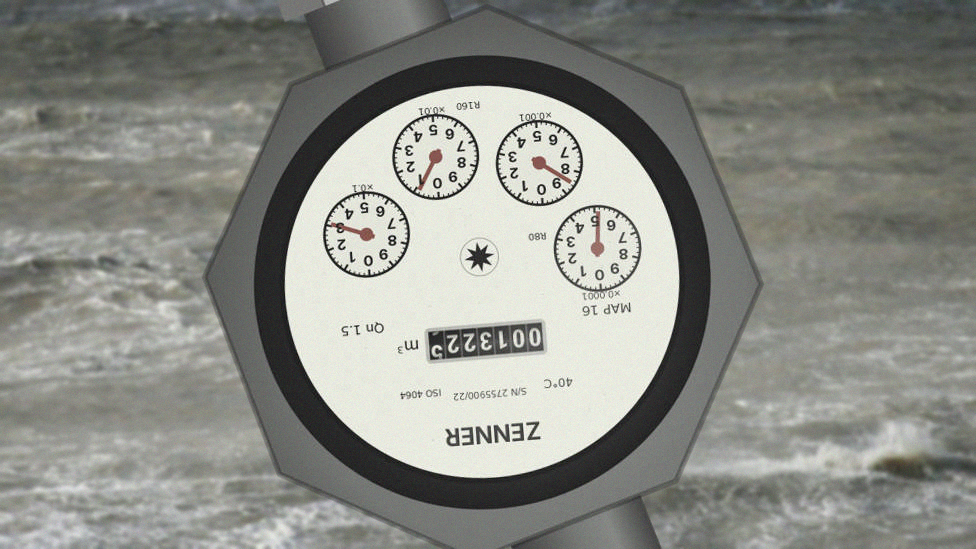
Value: 13225.3085,m³
